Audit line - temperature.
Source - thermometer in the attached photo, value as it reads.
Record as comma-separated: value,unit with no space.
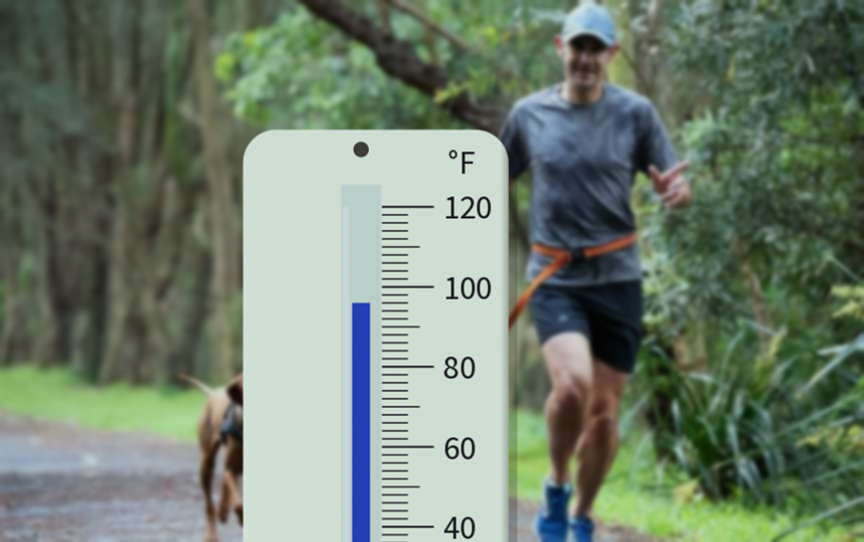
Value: 96,°F
